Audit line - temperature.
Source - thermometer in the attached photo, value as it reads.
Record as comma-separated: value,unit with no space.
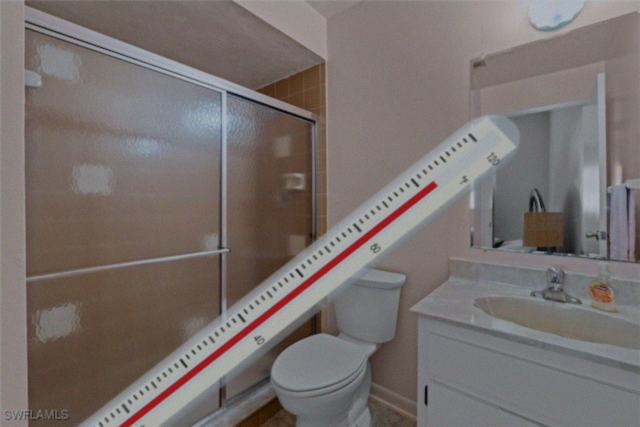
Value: 104,°F
